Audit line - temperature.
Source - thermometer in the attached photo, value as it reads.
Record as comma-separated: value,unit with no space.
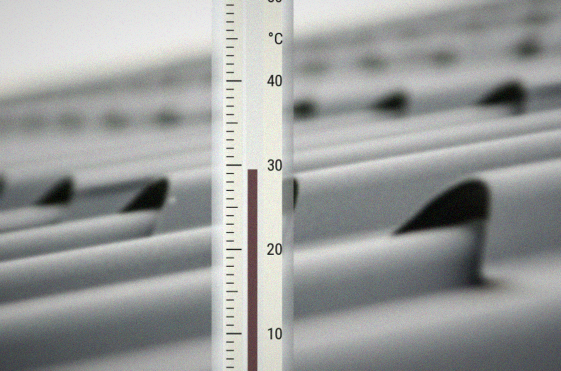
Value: 29.5,°C
